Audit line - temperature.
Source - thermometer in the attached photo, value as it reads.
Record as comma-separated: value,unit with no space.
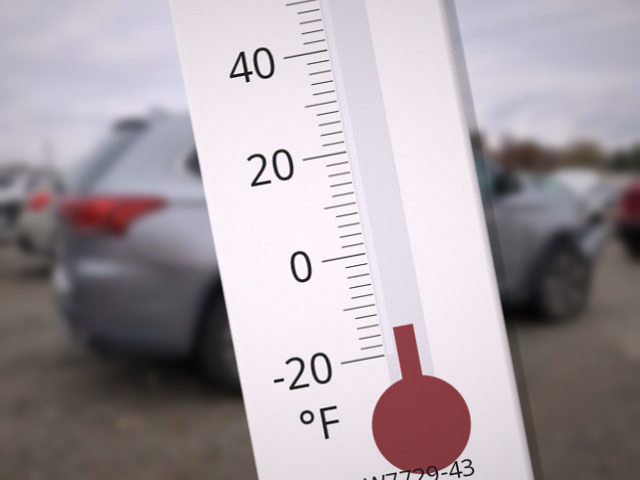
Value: -15,°F
